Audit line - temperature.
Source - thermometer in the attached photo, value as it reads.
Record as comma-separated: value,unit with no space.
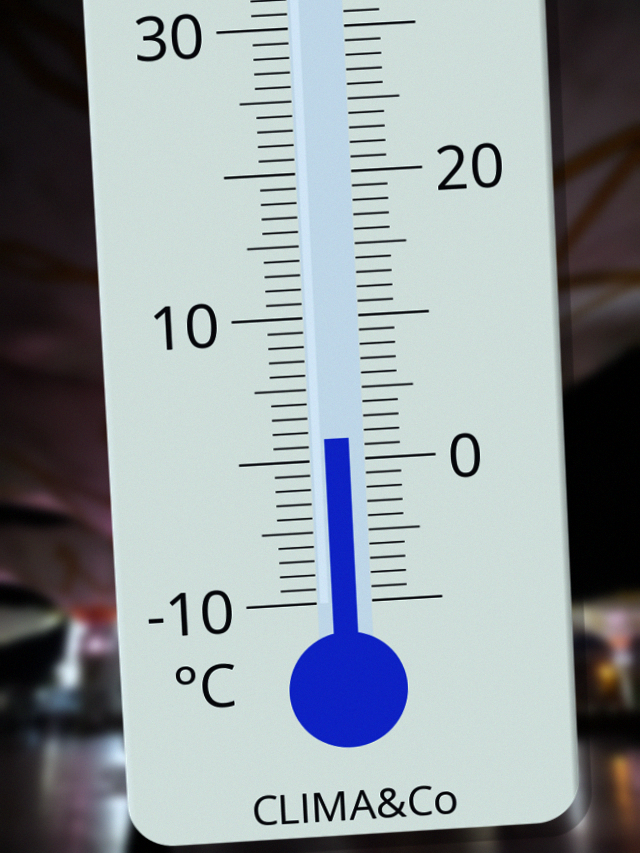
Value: 1.5,°C
